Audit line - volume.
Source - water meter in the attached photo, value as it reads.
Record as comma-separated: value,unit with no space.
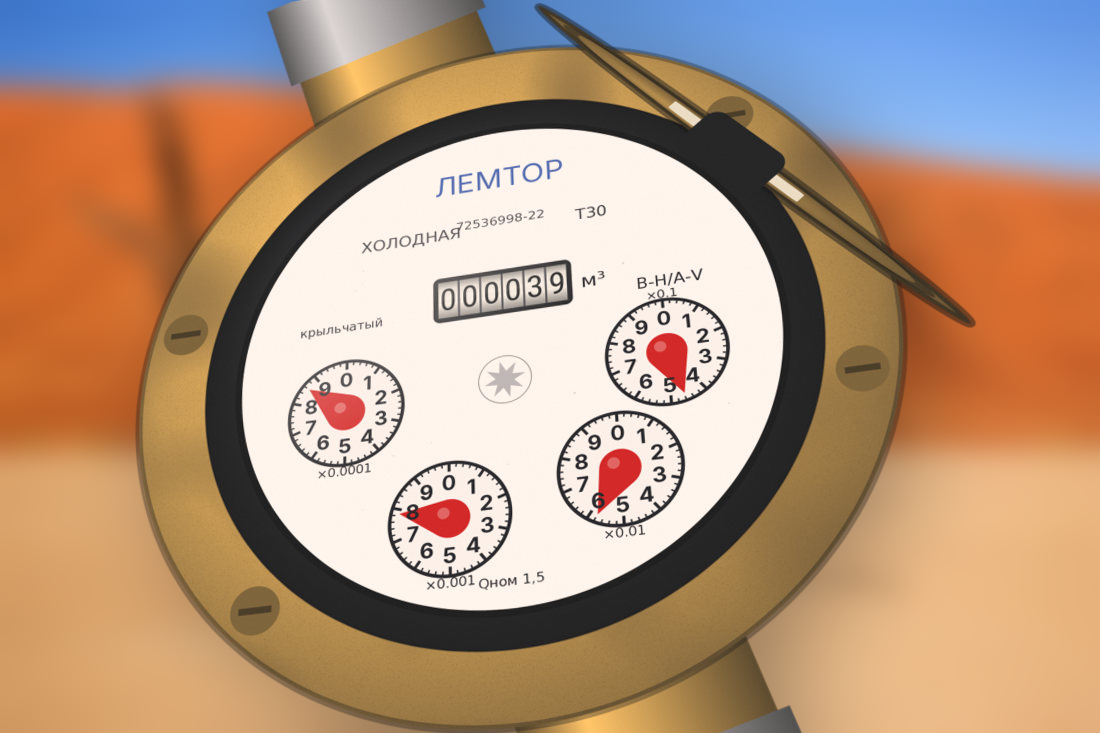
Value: 39.4578,m³
